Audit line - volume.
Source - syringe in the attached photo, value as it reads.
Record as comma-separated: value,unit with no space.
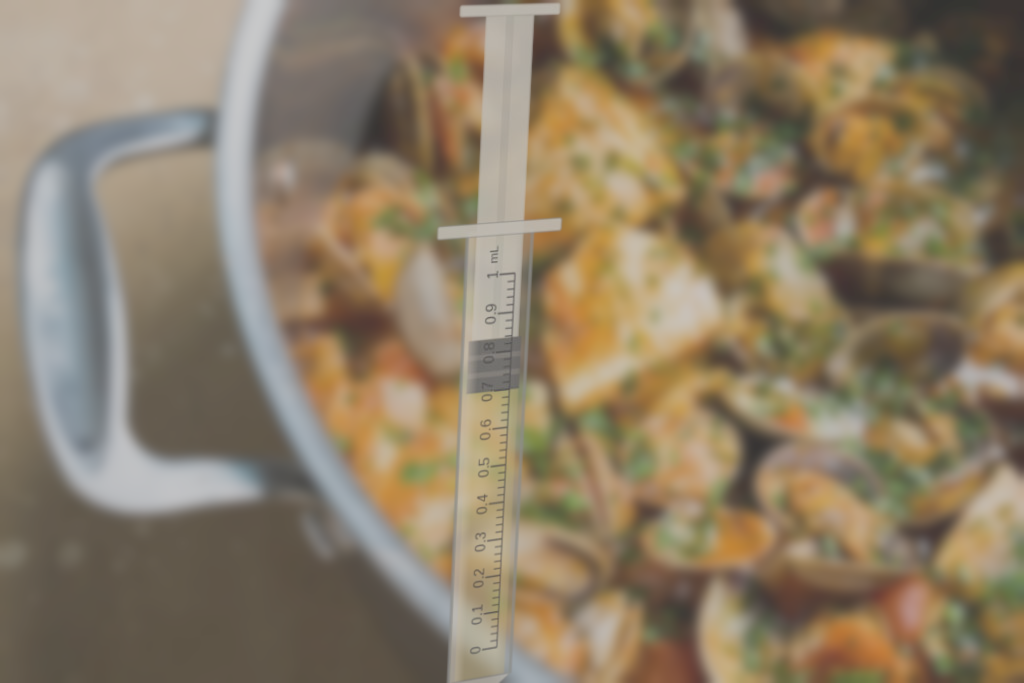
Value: 0.7,mL
